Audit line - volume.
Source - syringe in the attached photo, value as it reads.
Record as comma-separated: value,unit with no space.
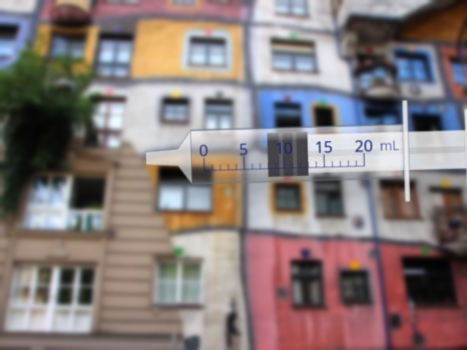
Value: 8,mL
